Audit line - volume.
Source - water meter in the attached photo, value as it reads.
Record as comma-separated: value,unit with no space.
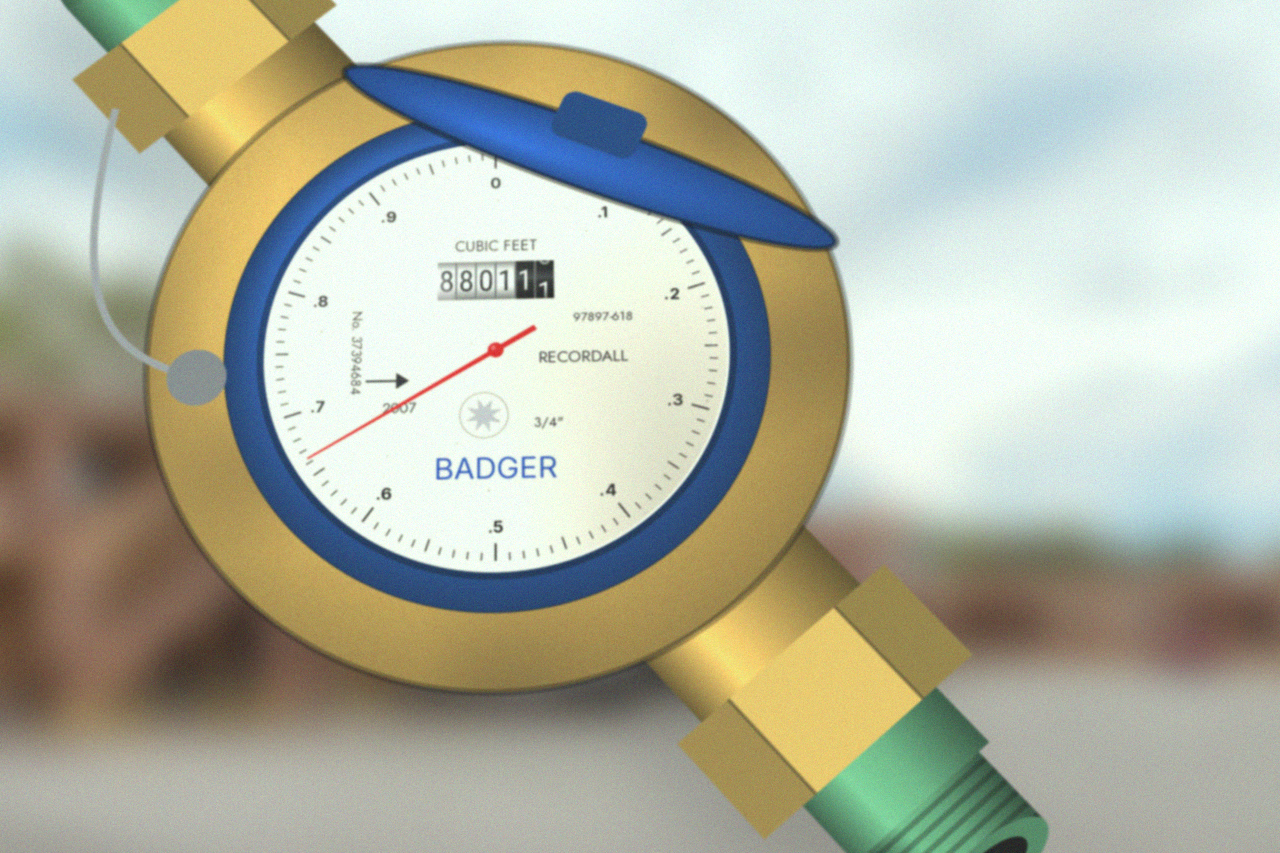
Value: 880110.66,ft³
